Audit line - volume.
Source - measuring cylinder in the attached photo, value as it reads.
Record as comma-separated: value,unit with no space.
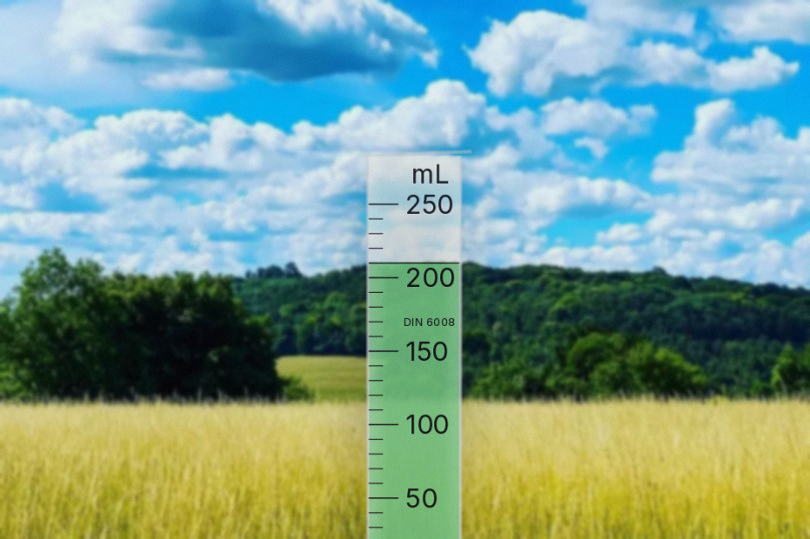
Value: 210,mL
